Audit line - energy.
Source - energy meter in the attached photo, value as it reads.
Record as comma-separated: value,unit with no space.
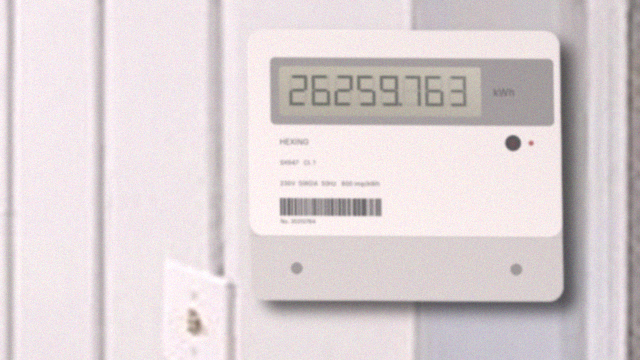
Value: 26259.763,kWh
